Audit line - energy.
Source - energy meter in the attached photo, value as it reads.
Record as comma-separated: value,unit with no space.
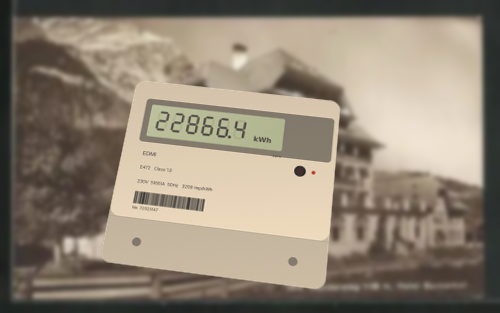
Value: 22866.4,kWh
